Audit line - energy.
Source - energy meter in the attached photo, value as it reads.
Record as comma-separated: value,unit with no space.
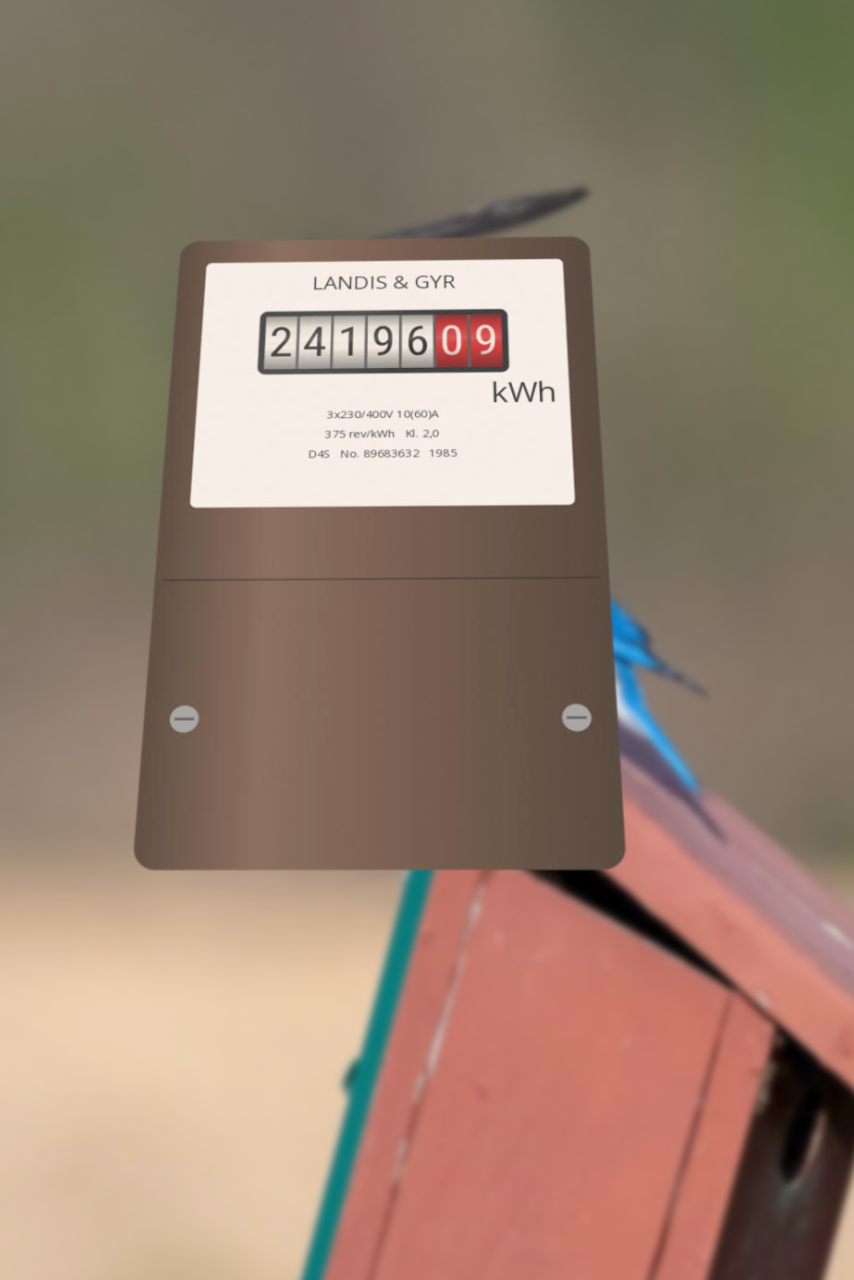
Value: 24196.09,kWh
